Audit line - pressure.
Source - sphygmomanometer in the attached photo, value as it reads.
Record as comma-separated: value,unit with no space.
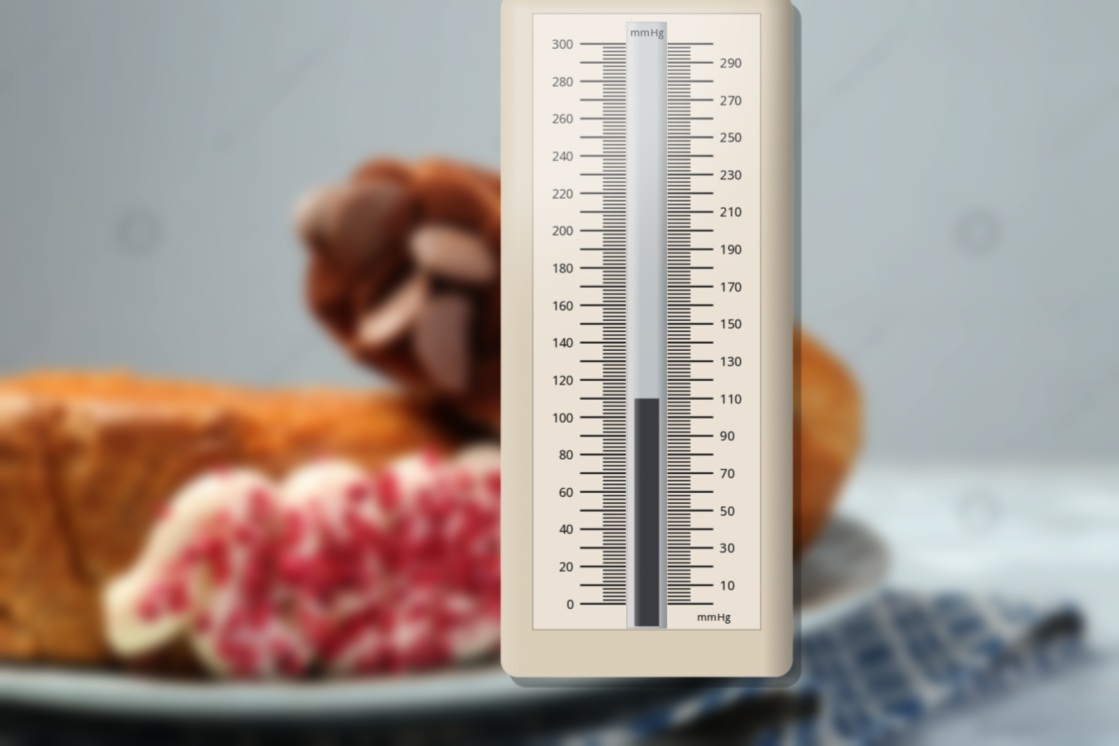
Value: 110,mmHg
